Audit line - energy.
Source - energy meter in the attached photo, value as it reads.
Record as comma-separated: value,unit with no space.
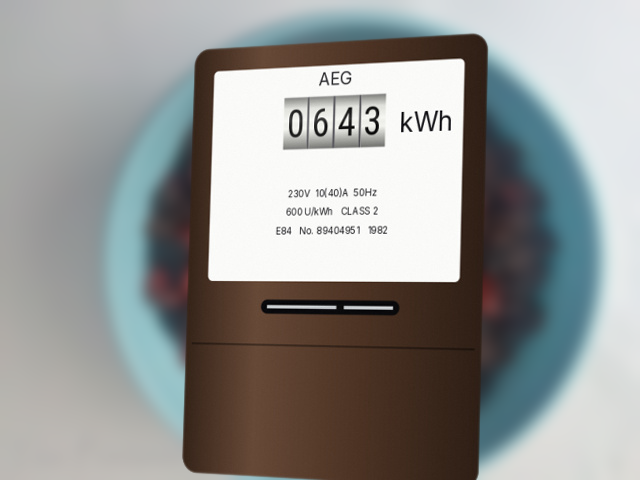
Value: 643,kWh
